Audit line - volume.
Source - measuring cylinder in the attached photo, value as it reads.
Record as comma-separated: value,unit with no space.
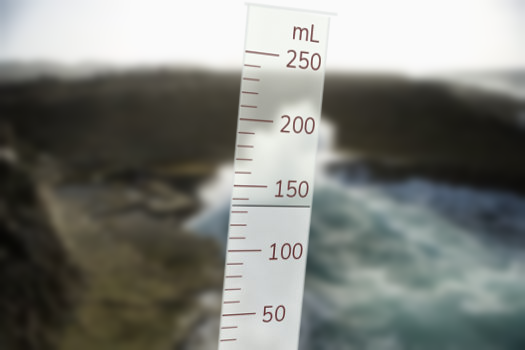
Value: 135,mL
